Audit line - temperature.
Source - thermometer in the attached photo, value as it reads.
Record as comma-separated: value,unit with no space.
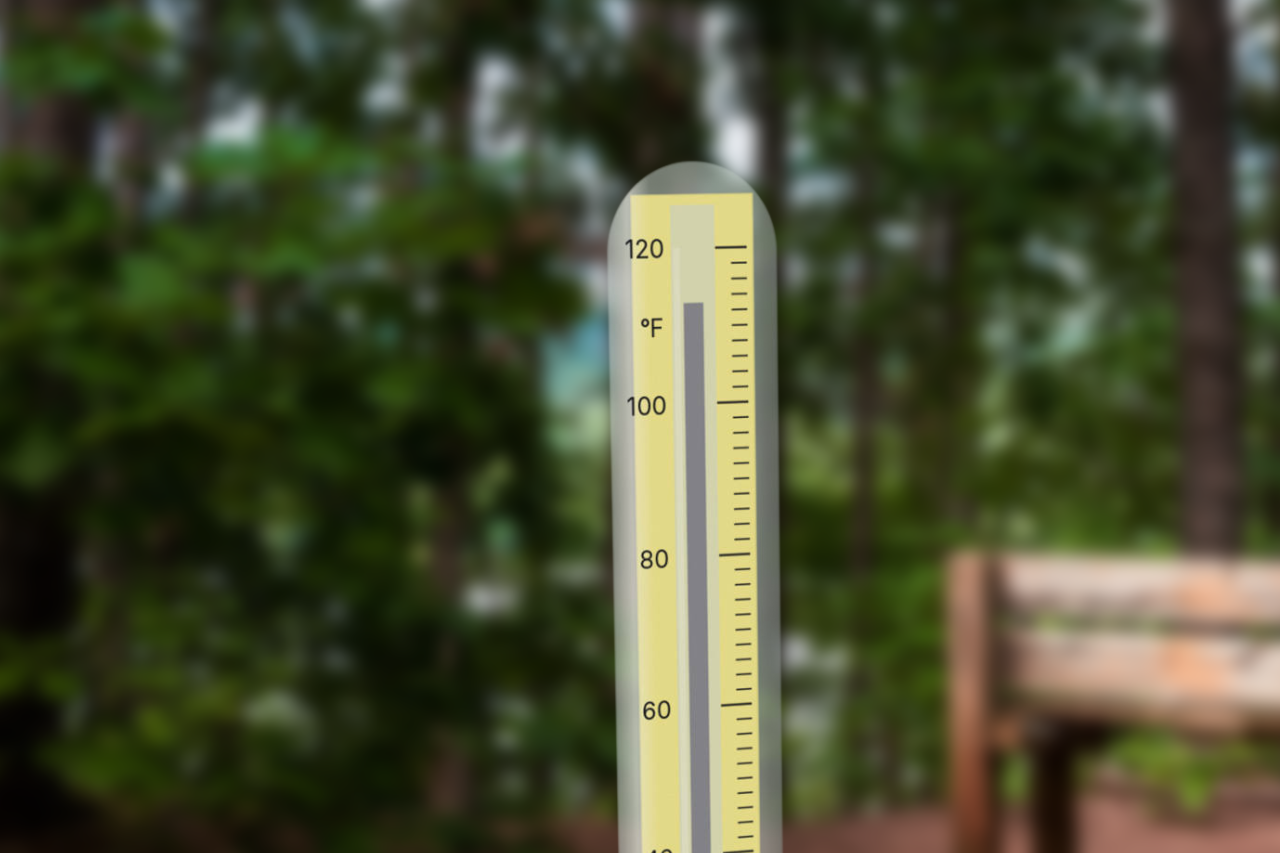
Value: 113,°F
